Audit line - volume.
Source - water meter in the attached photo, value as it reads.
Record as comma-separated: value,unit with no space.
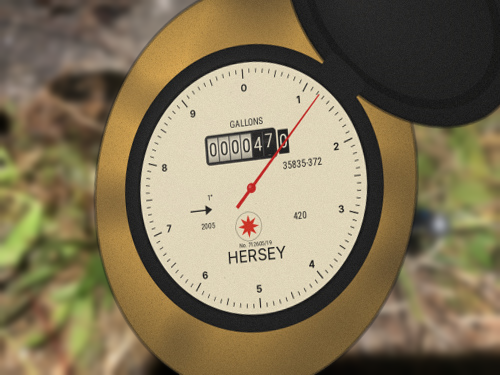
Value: 471.2,gal
